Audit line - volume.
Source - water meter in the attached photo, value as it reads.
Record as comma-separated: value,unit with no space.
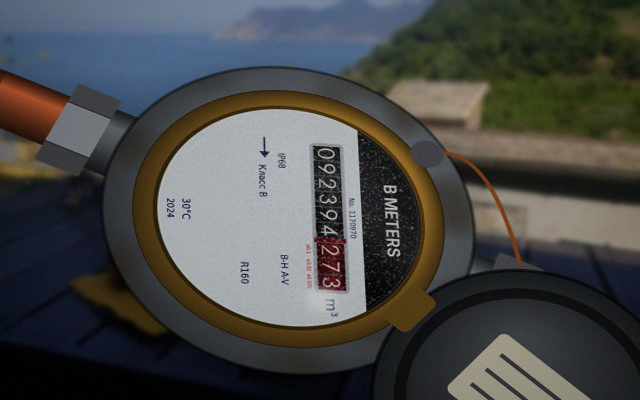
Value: 92394.273,m³
